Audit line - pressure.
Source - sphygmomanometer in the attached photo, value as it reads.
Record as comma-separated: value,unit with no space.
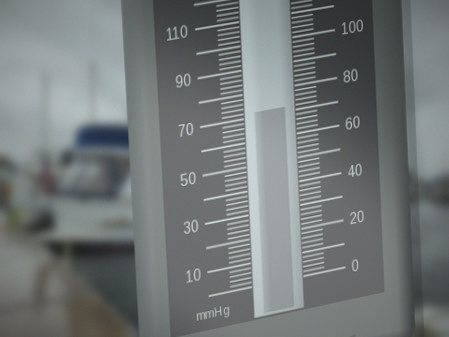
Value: 72,mmHg
